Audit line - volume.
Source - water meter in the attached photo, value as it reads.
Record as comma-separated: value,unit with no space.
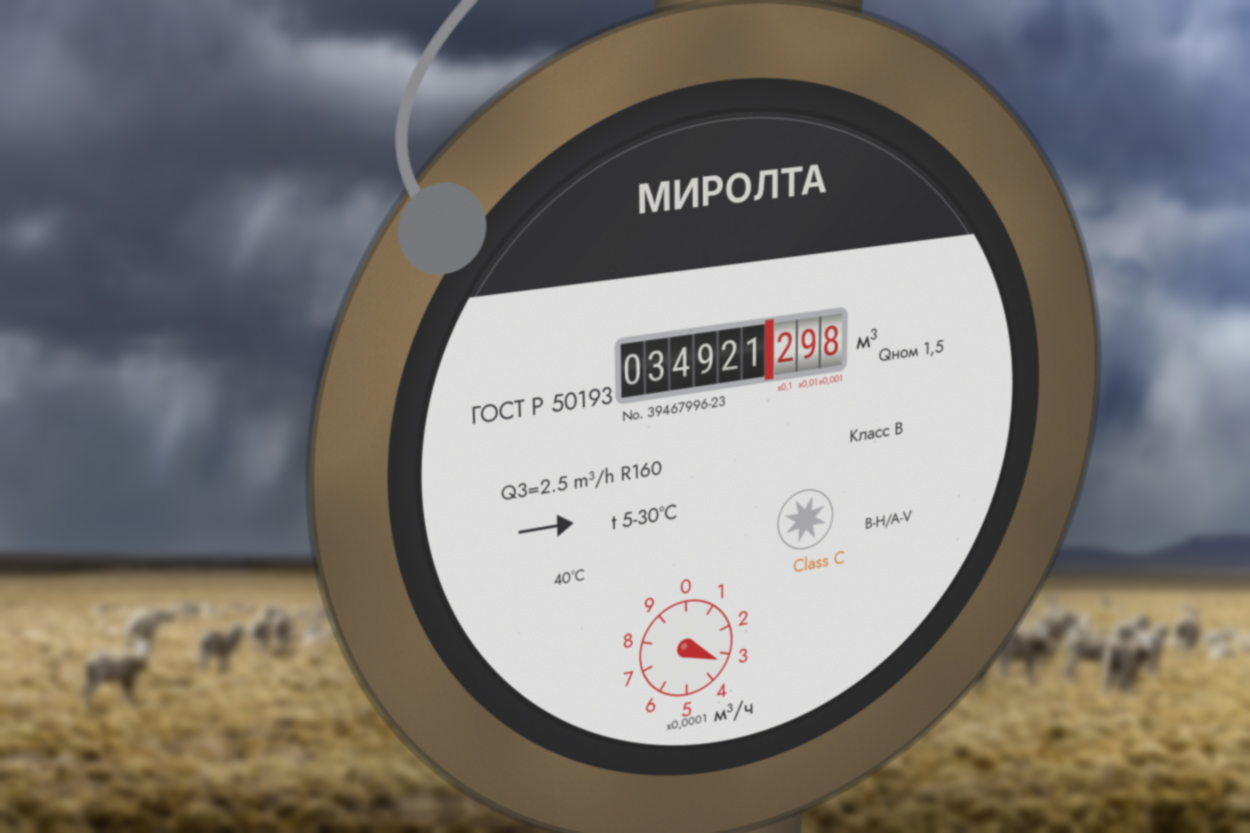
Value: 34921.2983,m³
